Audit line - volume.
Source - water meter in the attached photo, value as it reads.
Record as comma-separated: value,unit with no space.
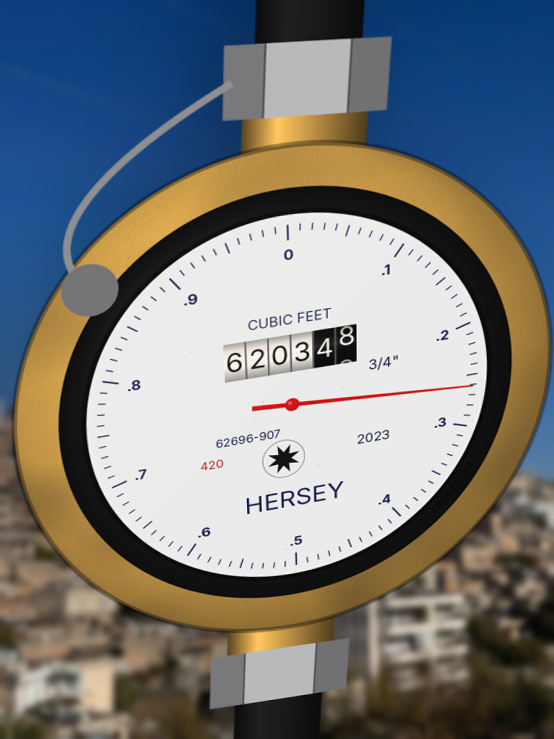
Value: 620348.26,ft³
